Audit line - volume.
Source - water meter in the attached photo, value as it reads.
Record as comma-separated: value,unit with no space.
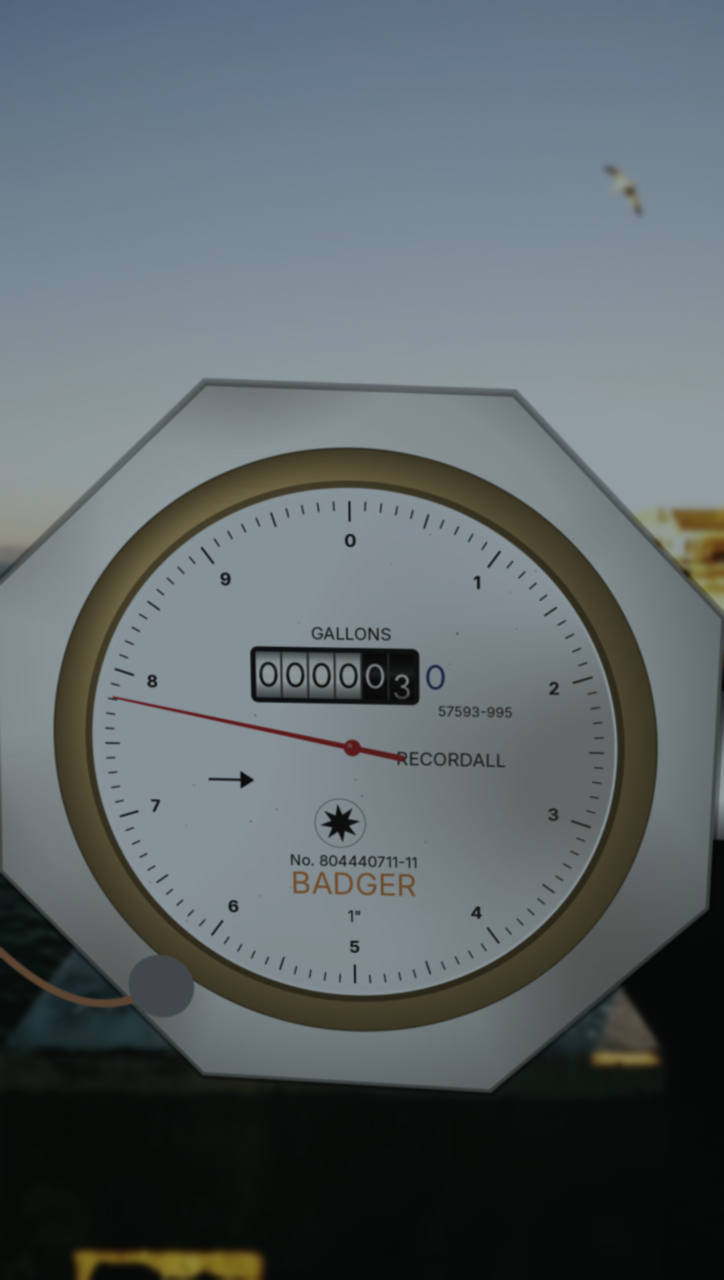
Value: 27.8,gal
